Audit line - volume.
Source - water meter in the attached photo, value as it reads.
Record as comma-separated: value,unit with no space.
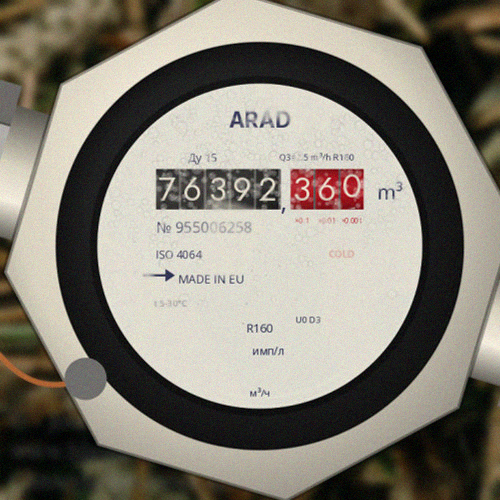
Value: 76392.360,m³
